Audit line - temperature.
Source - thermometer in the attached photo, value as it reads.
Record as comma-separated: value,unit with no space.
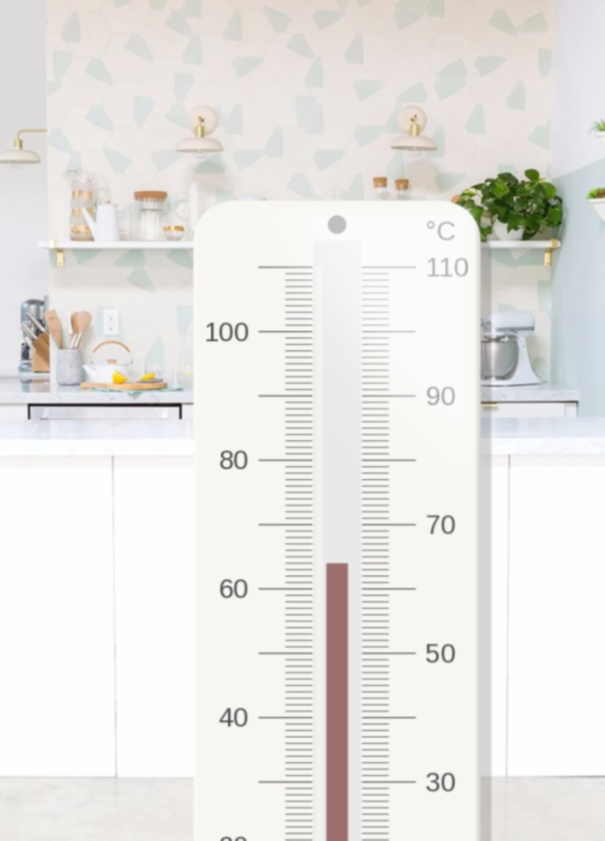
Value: 64,°C
